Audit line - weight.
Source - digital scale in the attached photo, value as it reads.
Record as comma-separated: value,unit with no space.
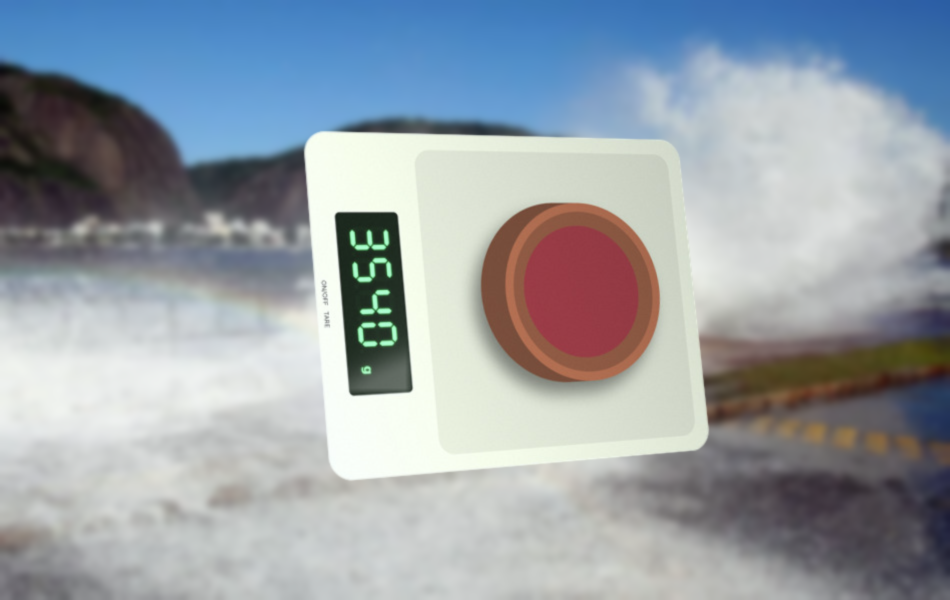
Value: 3540,g
